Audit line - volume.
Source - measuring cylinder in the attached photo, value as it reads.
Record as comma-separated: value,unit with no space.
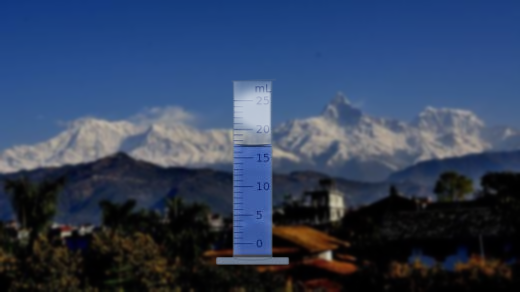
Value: 17,mL
